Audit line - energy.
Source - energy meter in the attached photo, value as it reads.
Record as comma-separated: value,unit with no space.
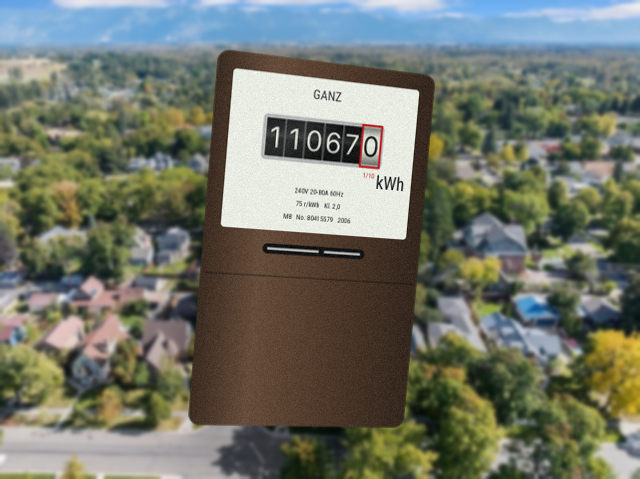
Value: 11067.0,kWh
